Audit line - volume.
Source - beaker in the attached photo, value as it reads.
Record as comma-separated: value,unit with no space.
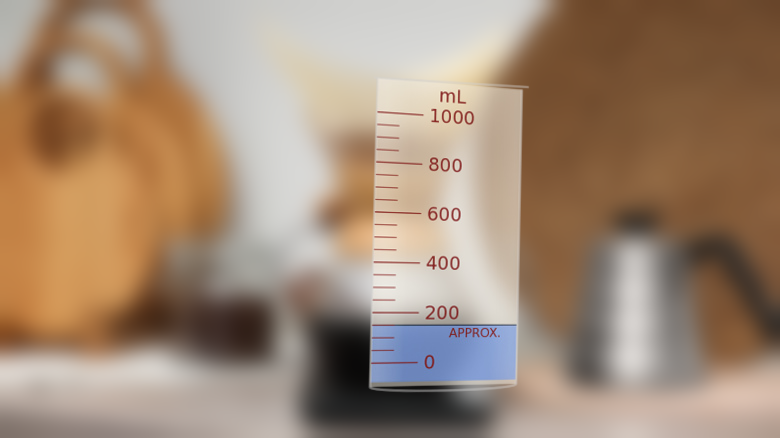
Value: 150,mL
